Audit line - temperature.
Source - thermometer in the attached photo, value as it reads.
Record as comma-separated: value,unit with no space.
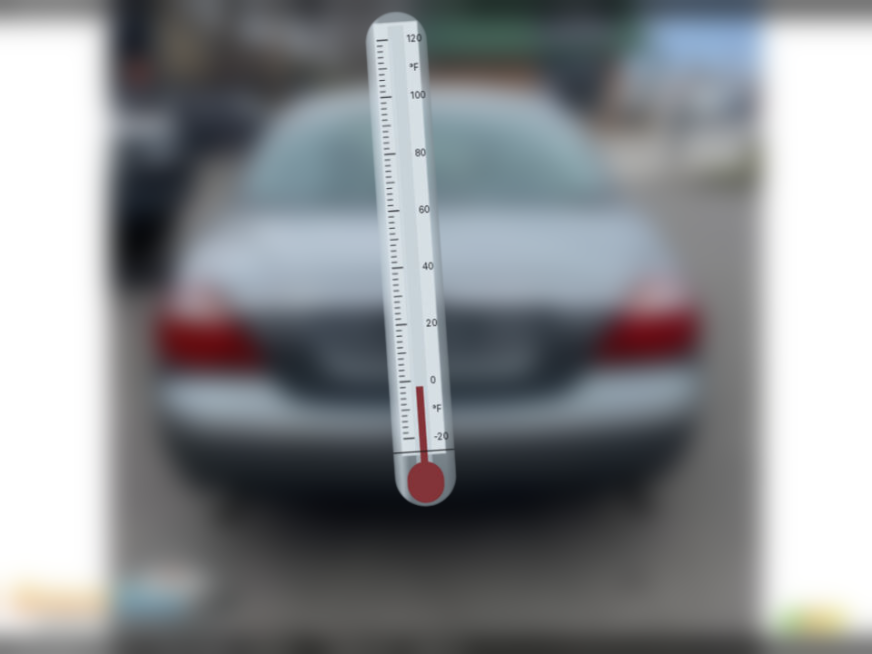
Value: -2,°F
